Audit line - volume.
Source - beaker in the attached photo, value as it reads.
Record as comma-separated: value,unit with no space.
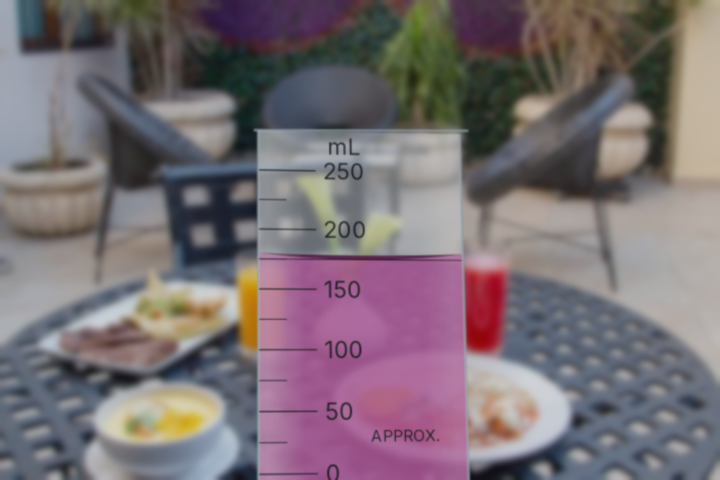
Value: 175,mL
